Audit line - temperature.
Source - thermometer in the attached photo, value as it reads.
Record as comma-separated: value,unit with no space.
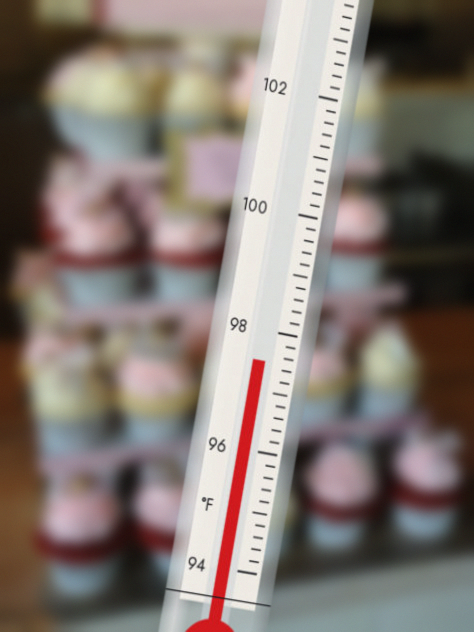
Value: 97.5,°F
